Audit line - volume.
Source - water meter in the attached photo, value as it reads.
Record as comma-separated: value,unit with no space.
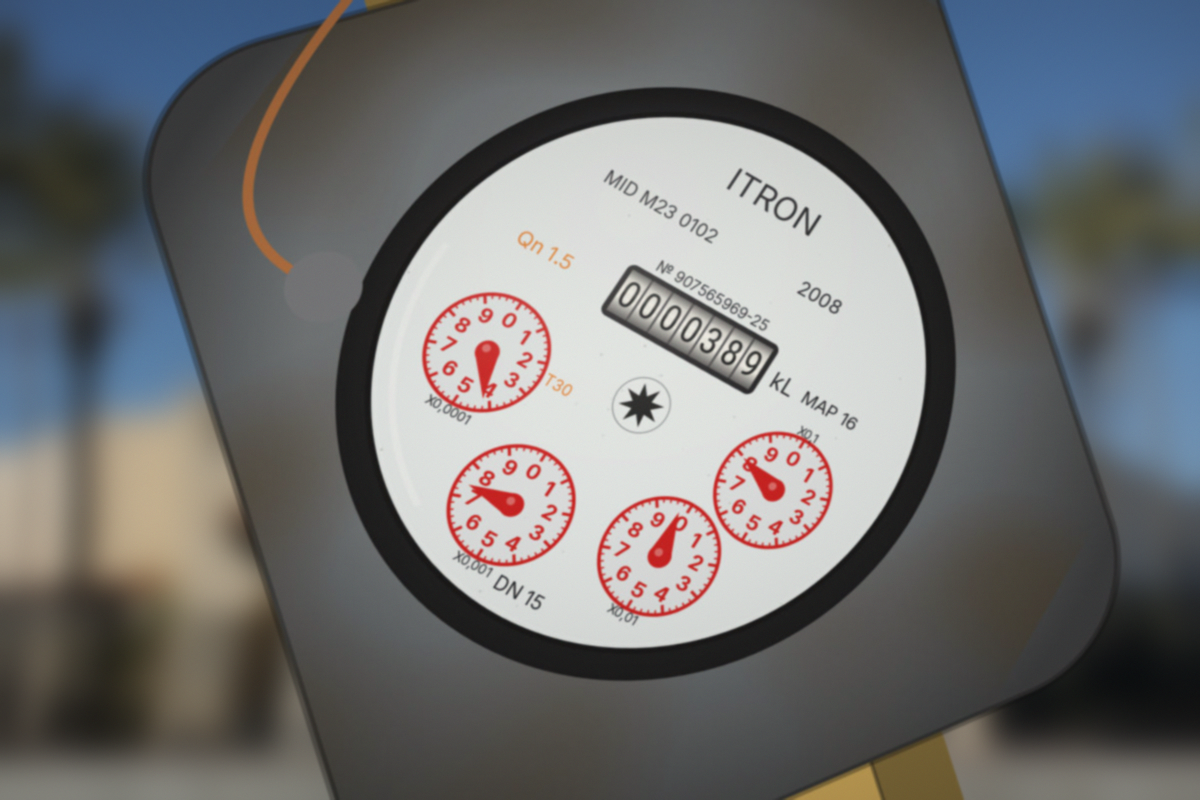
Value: 389.7974,kL
